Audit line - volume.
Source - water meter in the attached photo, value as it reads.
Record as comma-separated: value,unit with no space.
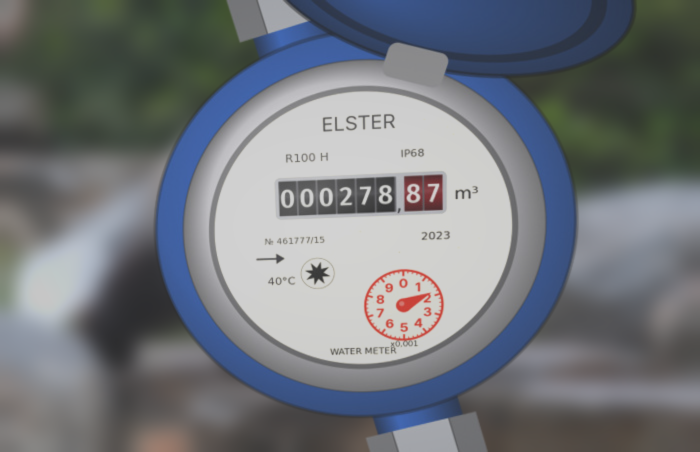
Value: 278.871,m³
